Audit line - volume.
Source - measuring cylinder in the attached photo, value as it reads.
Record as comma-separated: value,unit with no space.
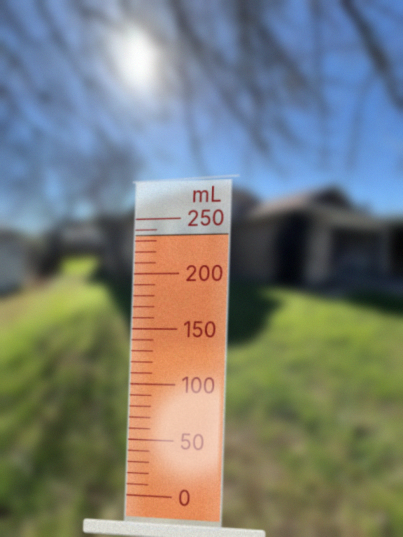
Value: 235,mL
